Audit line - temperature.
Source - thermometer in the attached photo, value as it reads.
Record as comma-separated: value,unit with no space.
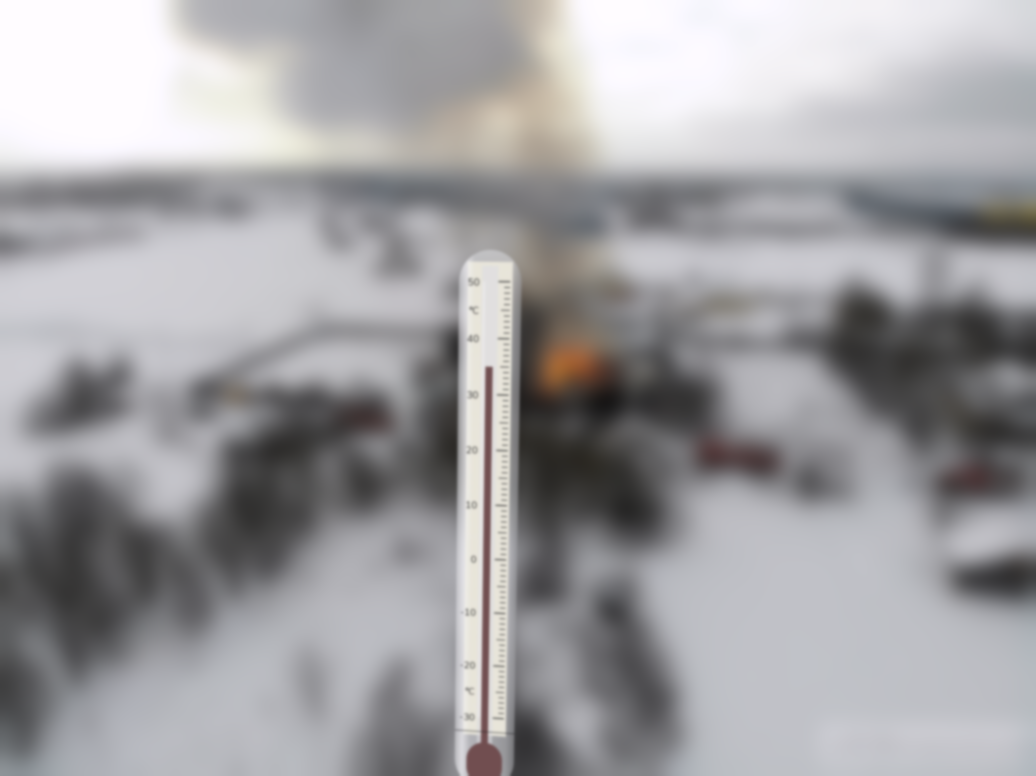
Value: 35,°C
